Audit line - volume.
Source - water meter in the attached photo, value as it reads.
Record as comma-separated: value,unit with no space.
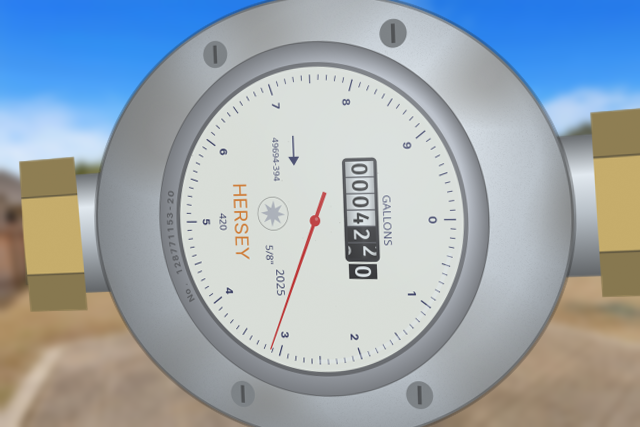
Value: 4223.1,gal
